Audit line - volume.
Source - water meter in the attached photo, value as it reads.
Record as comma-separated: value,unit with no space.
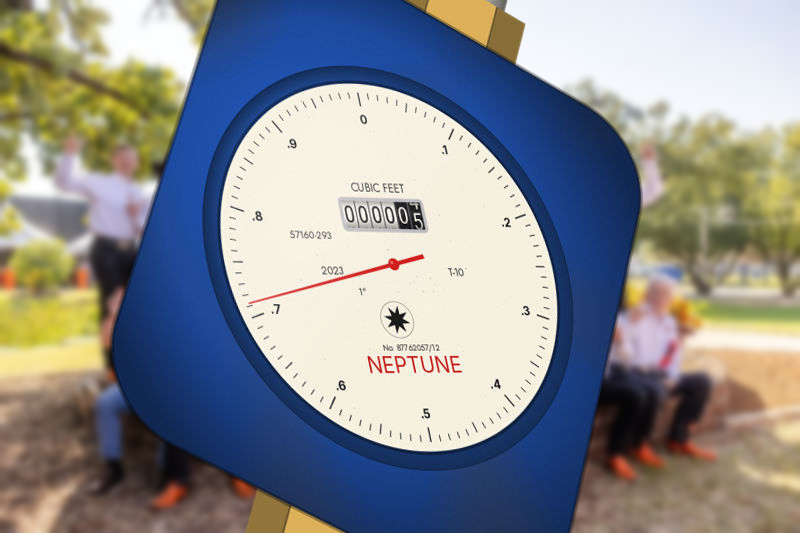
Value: 4.71,ft³
